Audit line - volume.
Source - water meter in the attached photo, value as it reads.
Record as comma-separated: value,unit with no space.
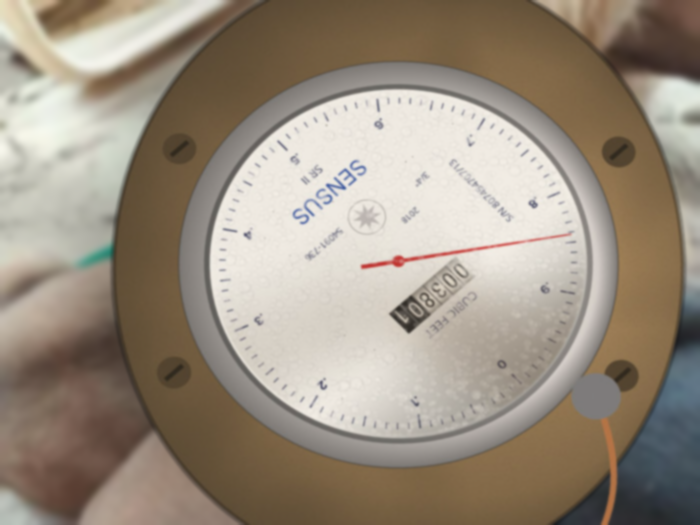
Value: 3800.84,ft³
